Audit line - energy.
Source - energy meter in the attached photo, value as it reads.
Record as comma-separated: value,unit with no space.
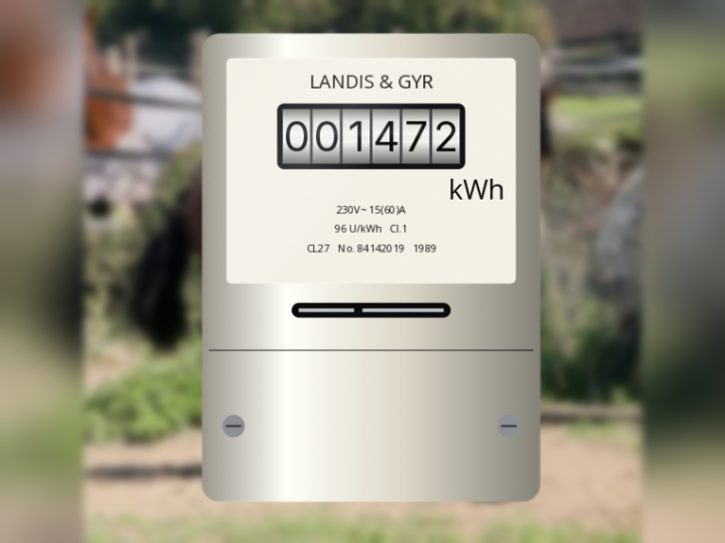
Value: 1472,kWh
